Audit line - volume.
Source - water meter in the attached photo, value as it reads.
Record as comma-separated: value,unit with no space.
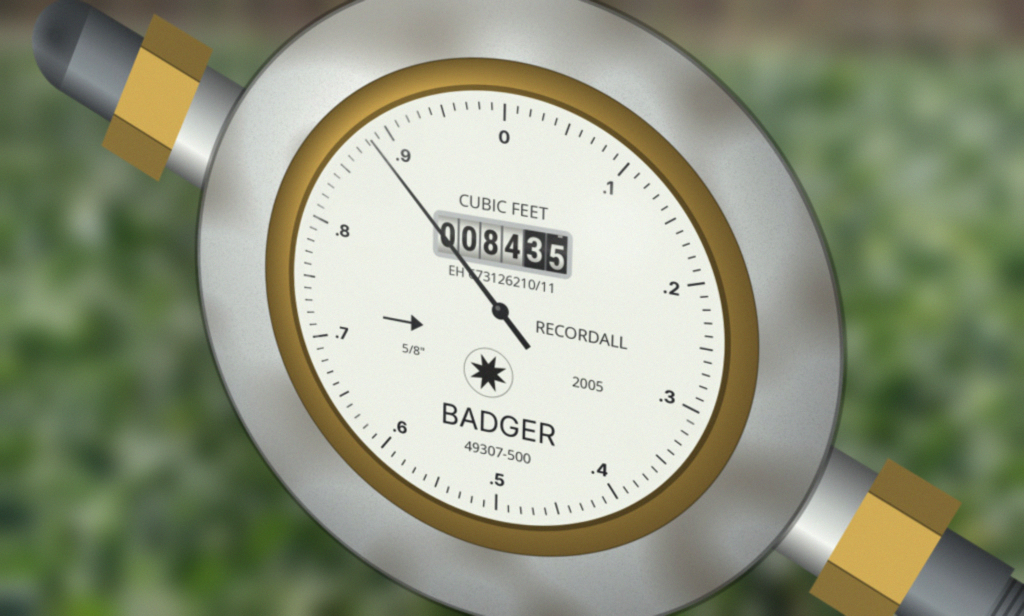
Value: 8434.88,ft³
